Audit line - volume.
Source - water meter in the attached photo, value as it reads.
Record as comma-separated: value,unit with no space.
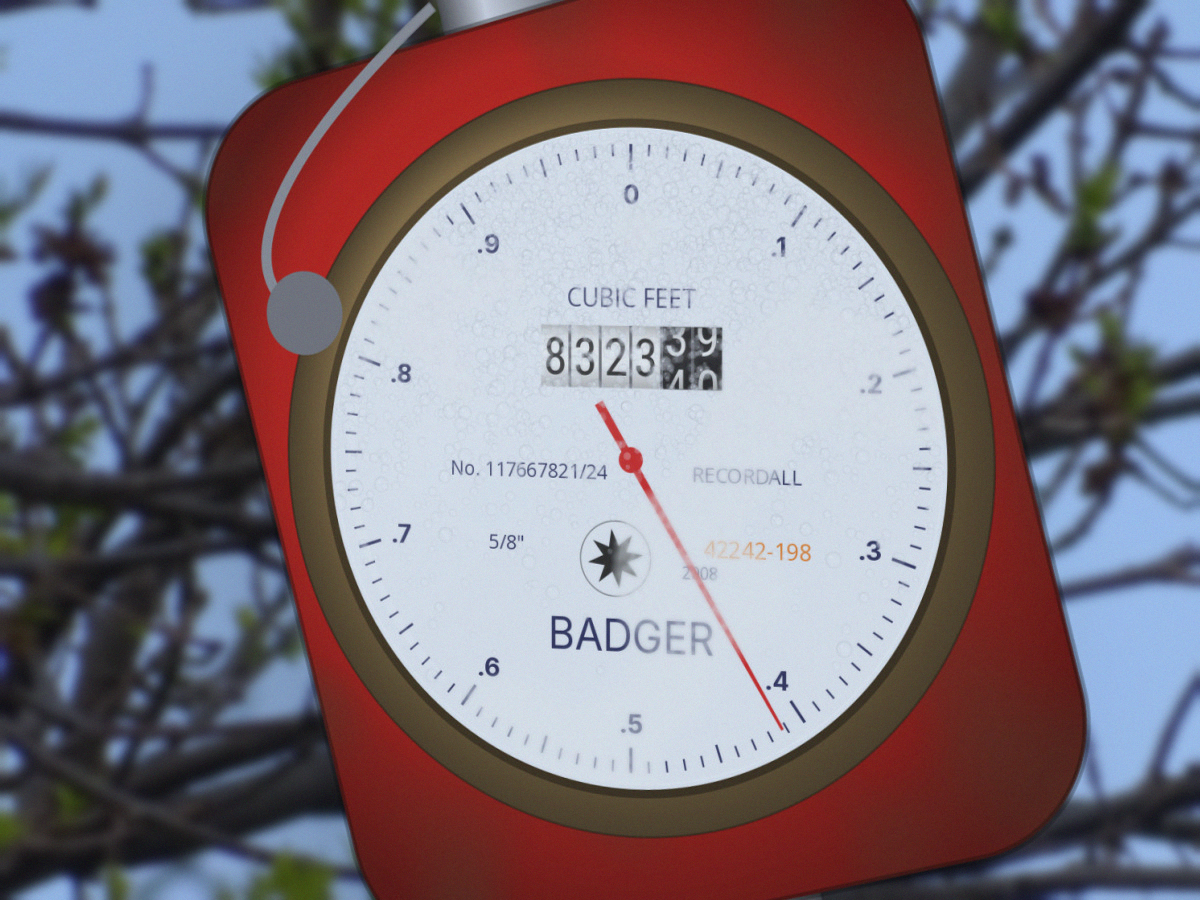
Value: 832339.41,ft³
